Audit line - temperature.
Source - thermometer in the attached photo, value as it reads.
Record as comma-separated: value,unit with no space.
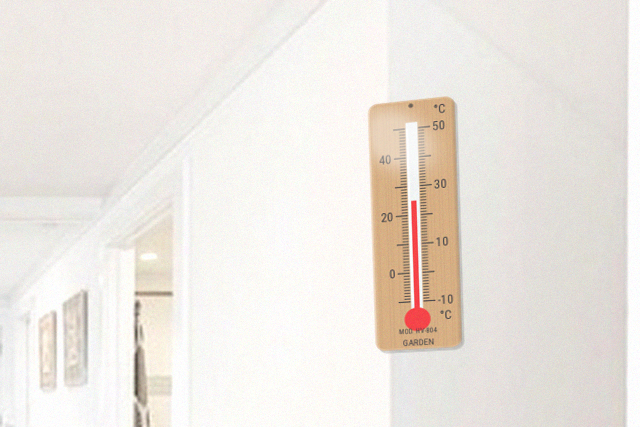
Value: 25,°C
